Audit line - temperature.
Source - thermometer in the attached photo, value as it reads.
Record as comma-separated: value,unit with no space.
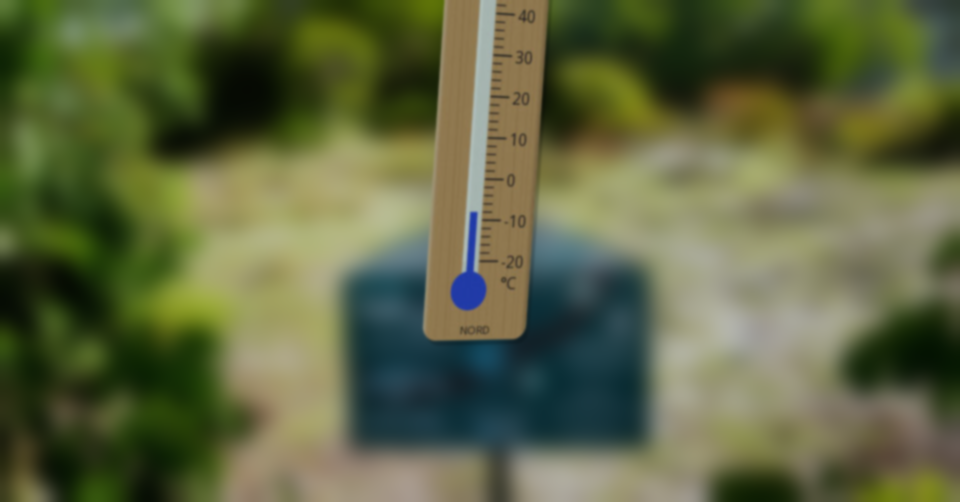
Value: -8,°C
